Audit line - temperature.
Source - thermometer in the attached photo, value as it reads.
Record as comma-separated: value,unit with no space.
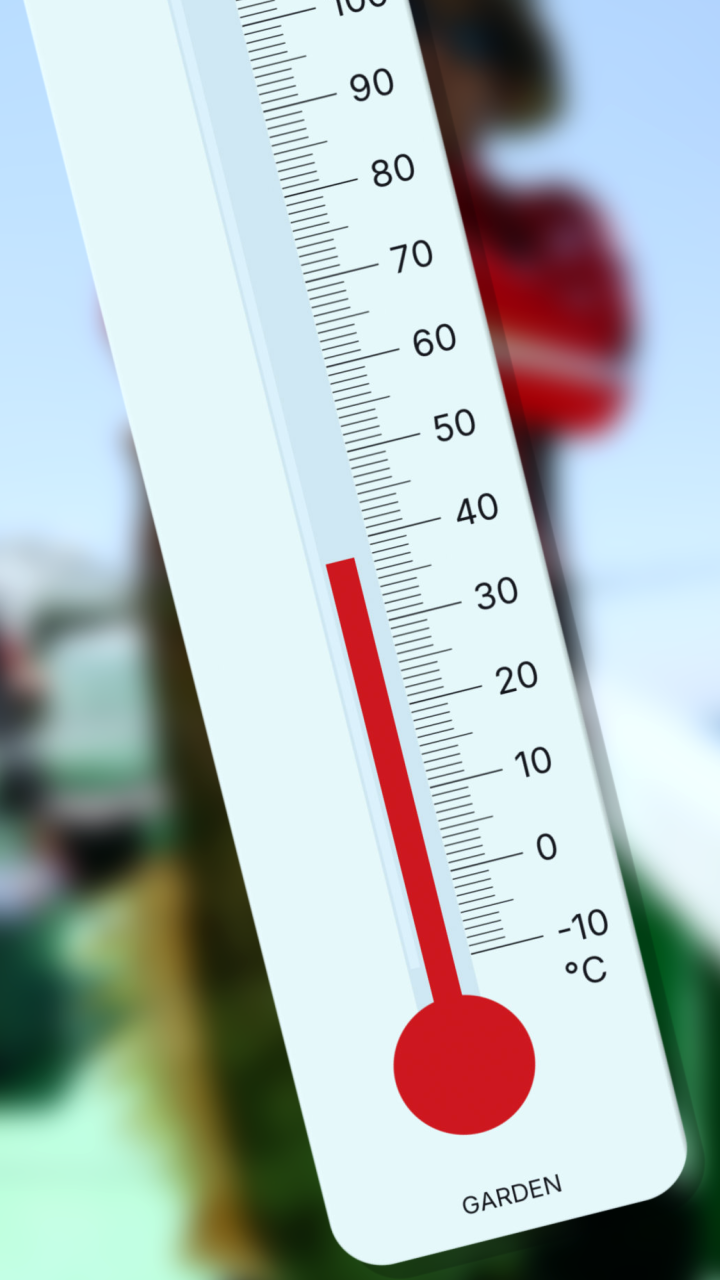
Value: 38,°C
